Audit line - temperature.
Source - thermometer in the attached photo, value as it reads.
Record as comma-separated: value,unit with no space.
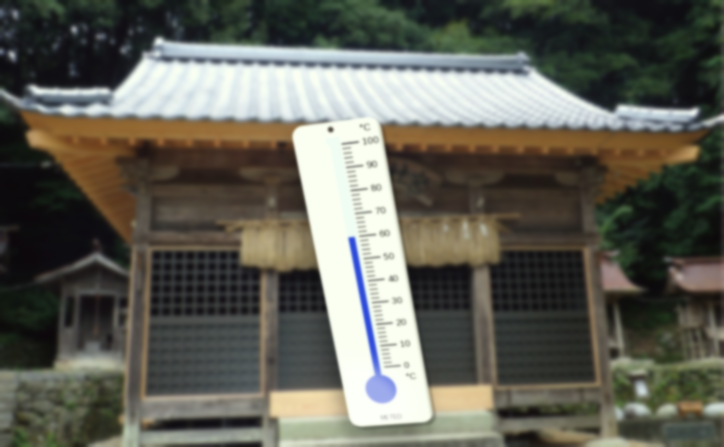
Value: 60,°C
